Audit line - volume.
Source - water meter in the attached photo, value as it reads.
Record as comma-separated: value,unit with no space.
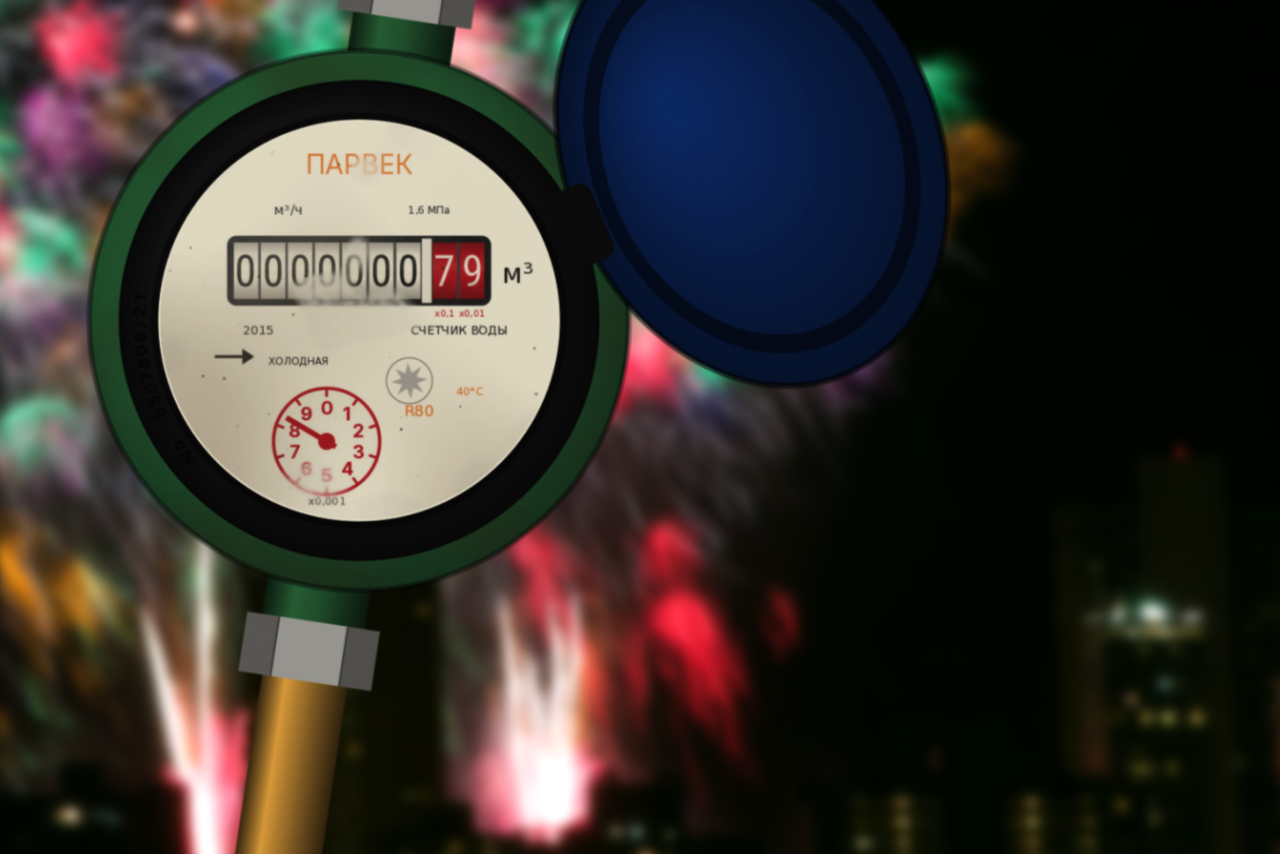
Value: 0.798,m³
